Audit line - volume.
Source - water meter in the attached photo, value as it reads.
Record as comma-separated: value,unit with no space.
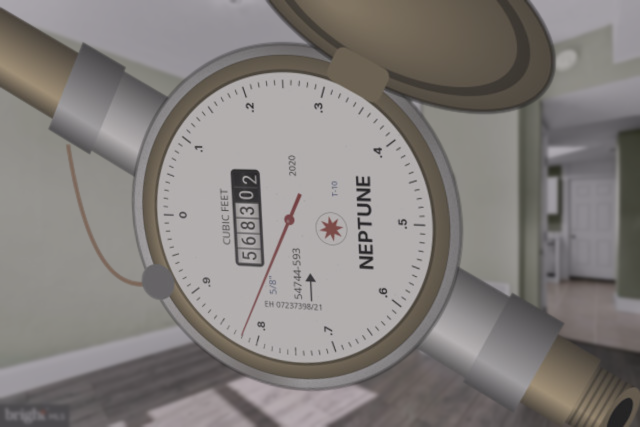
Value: 568301.82,ft³
